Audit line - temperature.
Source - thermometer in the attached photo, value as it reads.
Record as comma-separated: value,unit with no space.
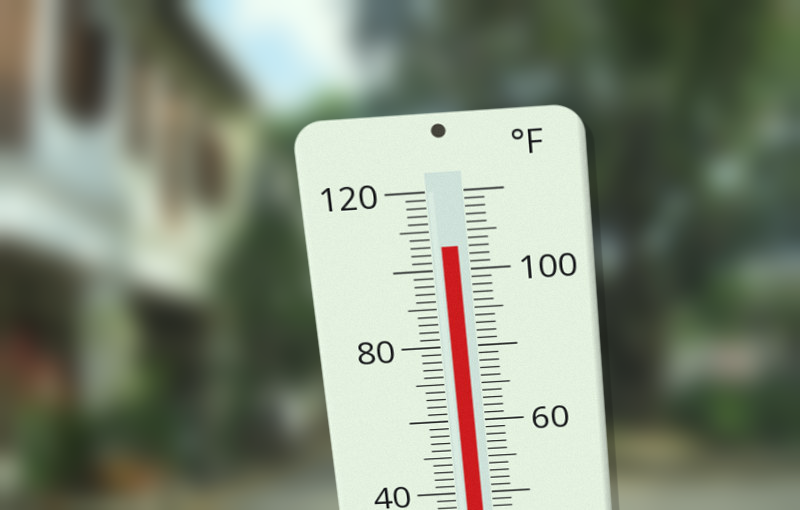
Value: 106,°F
